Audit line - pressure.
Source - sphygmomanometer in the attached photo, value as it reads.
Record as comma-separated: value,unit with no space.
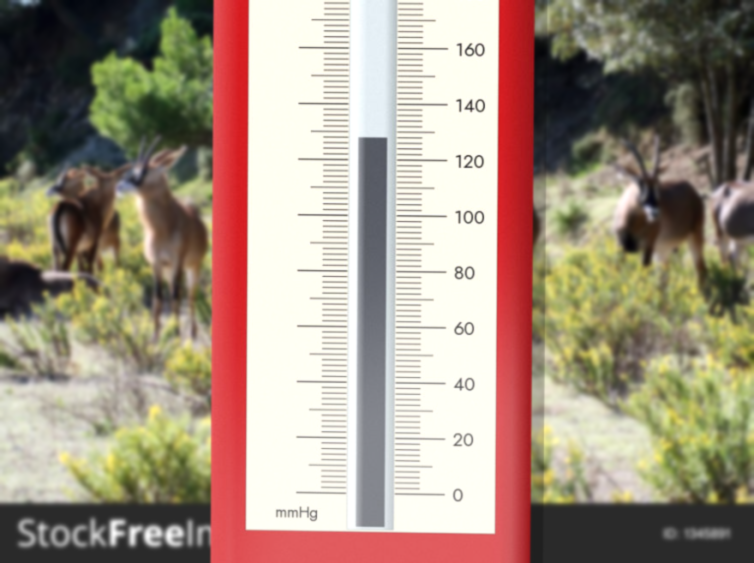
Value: 128,mmHg
